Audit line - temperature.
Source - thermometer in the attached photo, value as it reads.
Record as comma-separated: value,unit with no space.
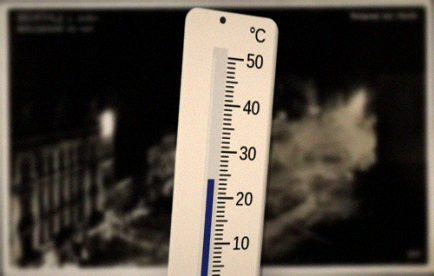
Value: 24,°C
